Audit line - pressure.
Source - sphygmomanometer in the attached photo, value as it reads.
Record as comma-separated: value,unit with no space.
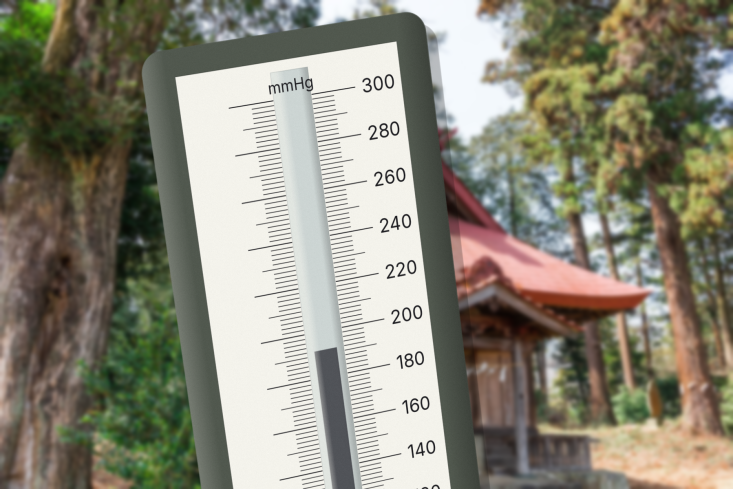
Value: 192,mmHg
